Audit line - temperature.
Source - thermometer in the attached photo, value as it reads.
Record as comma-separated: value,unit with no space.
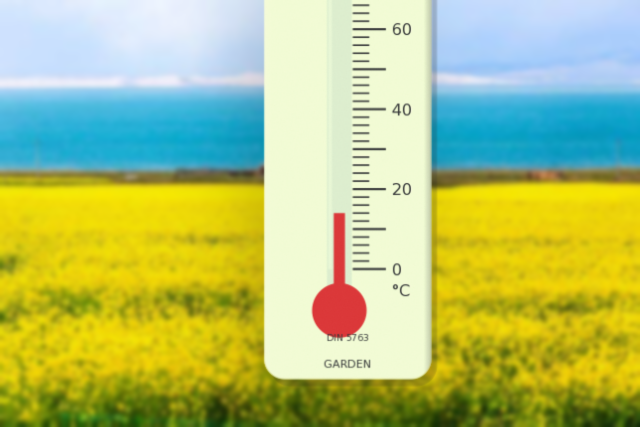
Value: 14,°C
